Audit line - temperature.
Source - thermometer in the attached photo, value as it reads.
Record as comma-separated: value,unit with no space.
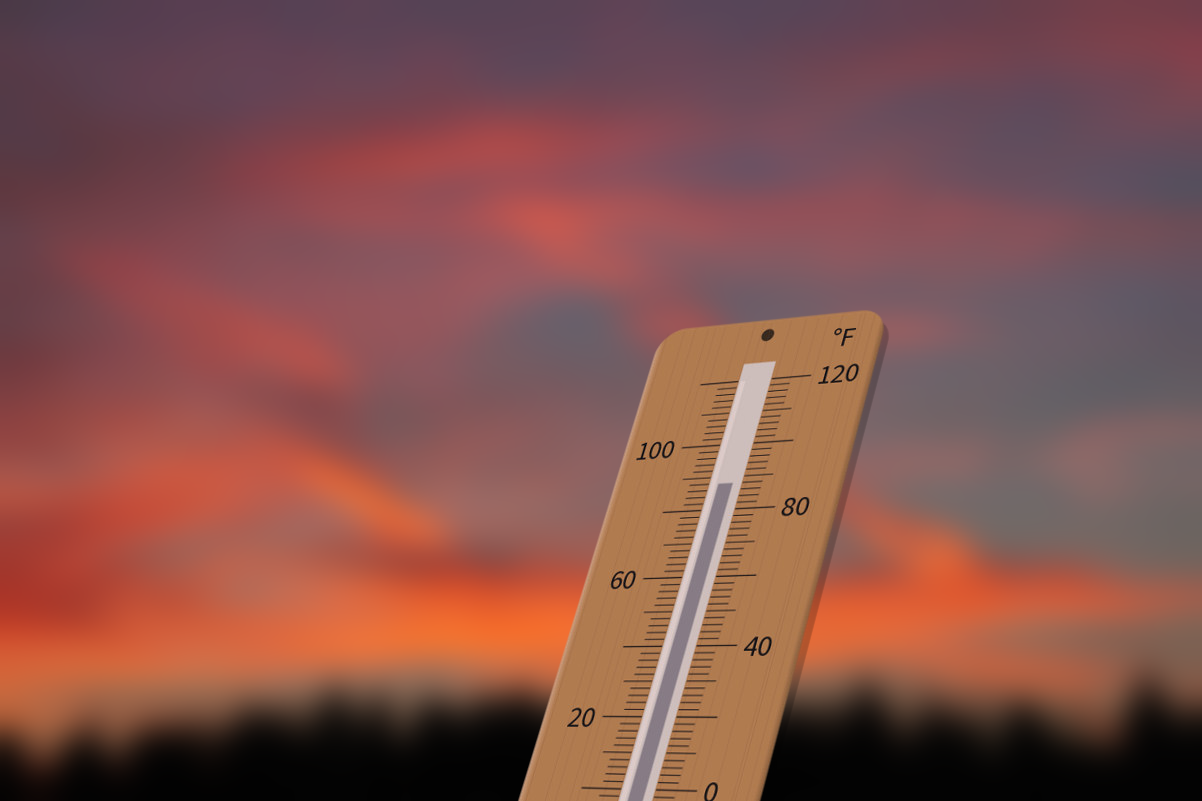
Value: 88,°F
